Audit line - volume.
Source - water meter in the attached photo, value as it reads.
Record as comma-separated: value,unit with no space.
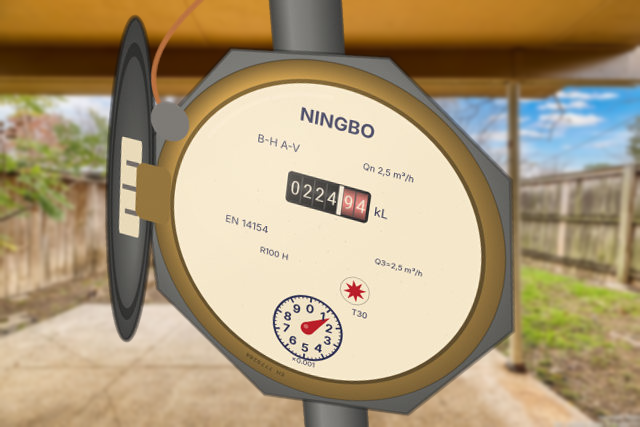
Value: 224.941,kL
